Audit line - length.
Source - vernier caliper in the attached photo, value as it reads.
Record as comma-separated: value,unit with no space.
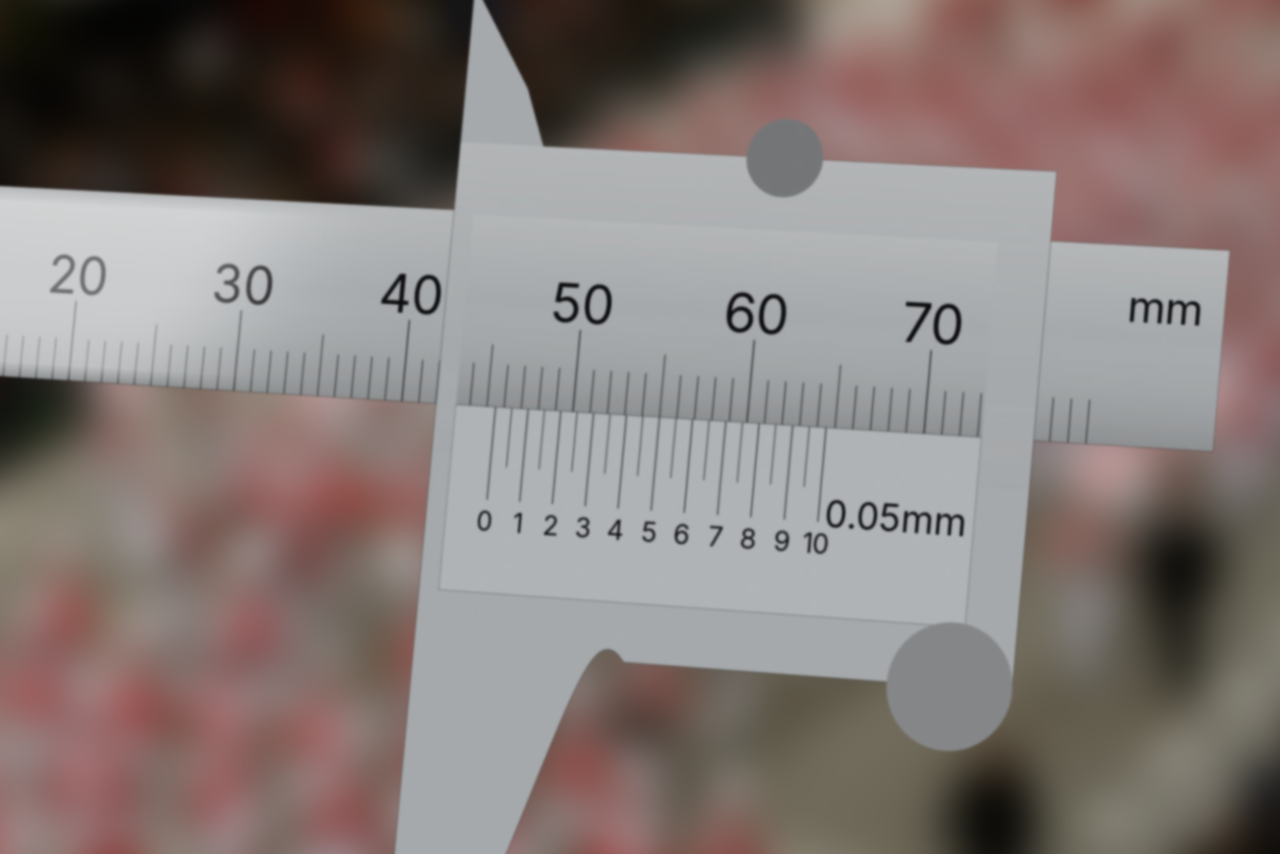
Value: 45.5,mm
